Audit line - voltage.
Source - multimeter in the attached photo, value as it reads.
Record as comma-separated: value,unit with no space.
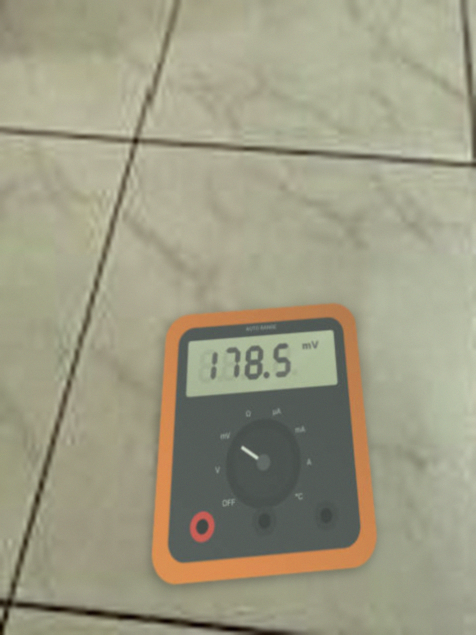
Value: 178.5,mV
